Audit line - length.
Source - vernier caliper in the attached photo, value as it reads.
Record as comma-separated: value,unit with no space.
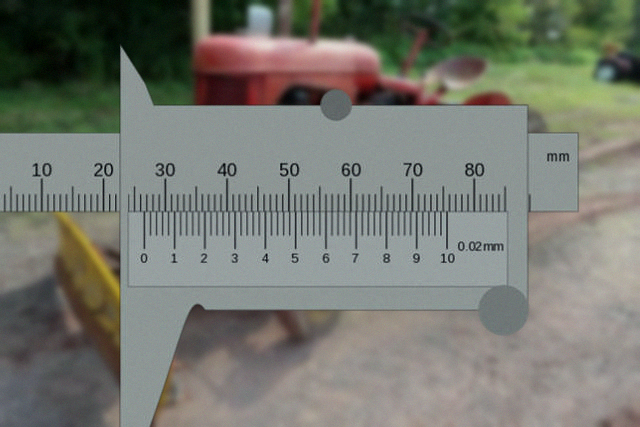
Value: 26.6,mm
